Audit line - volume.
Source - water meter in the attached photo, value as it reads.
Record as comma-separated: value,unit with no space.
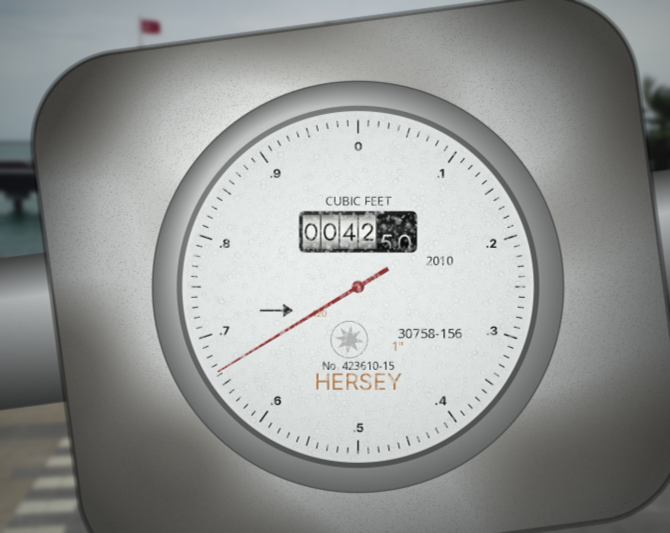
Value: 4249.66,ft³
